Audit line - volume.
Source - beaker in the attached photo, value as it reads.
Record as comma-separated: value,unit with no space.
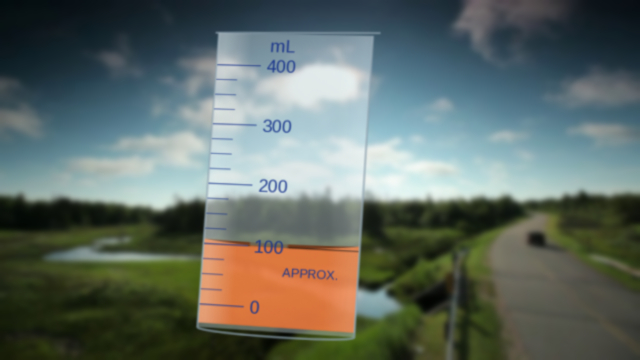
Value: 100,mL
